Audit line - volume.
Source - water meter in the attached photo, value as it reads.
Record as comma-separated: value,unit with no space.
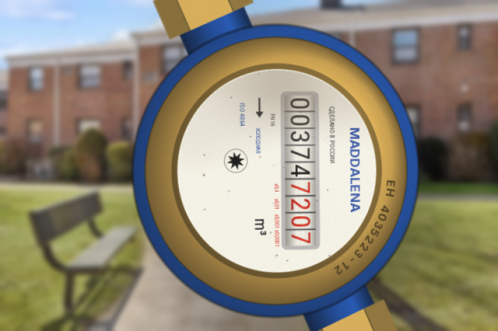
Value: 374.7207,m³
